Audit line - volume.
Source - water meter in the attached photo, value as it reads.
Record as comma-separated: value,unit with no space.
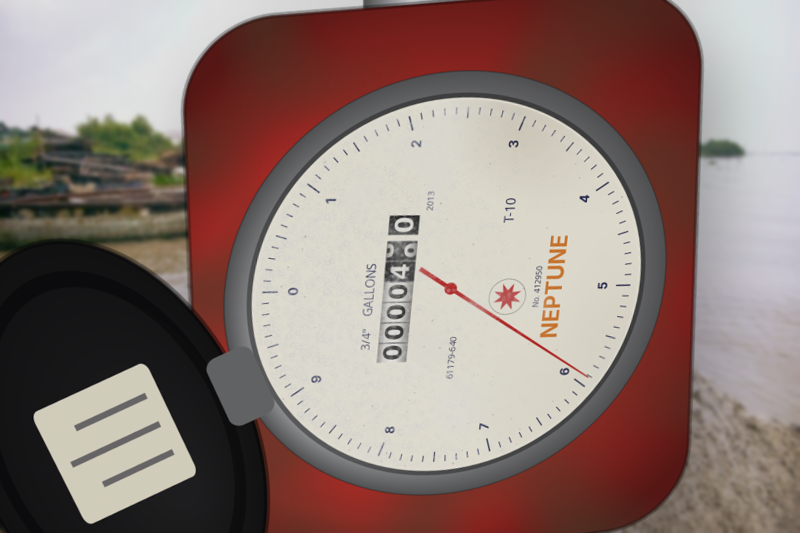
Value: 485.9,gal
